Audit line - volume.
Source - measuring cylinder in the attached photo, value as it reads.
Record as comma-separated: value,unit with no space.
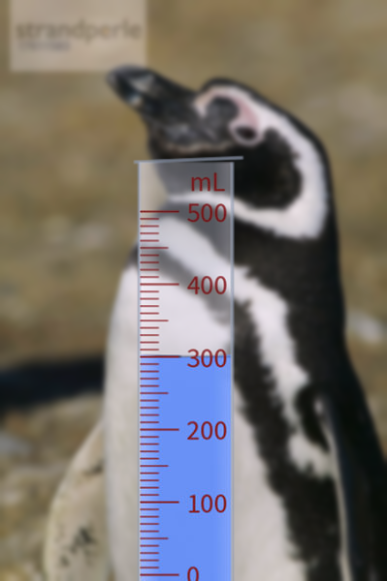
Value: 300,mL
